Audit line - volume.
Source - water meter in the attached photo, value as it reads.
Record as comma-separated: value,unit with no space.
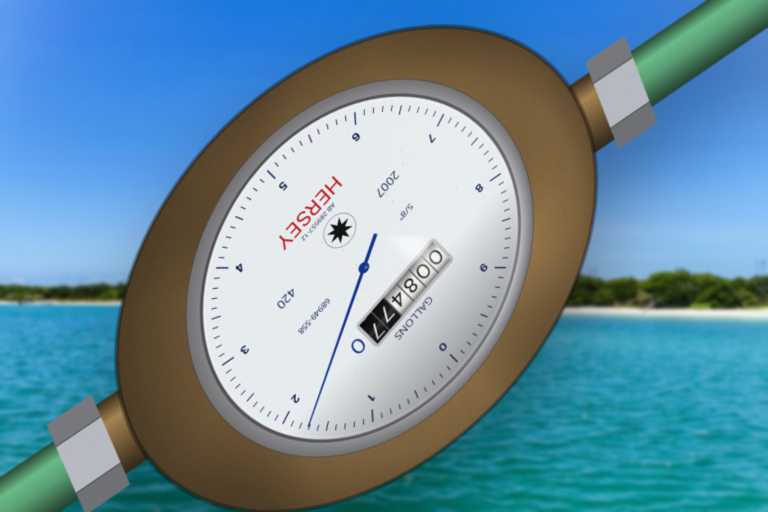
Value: 84771.7,gal
